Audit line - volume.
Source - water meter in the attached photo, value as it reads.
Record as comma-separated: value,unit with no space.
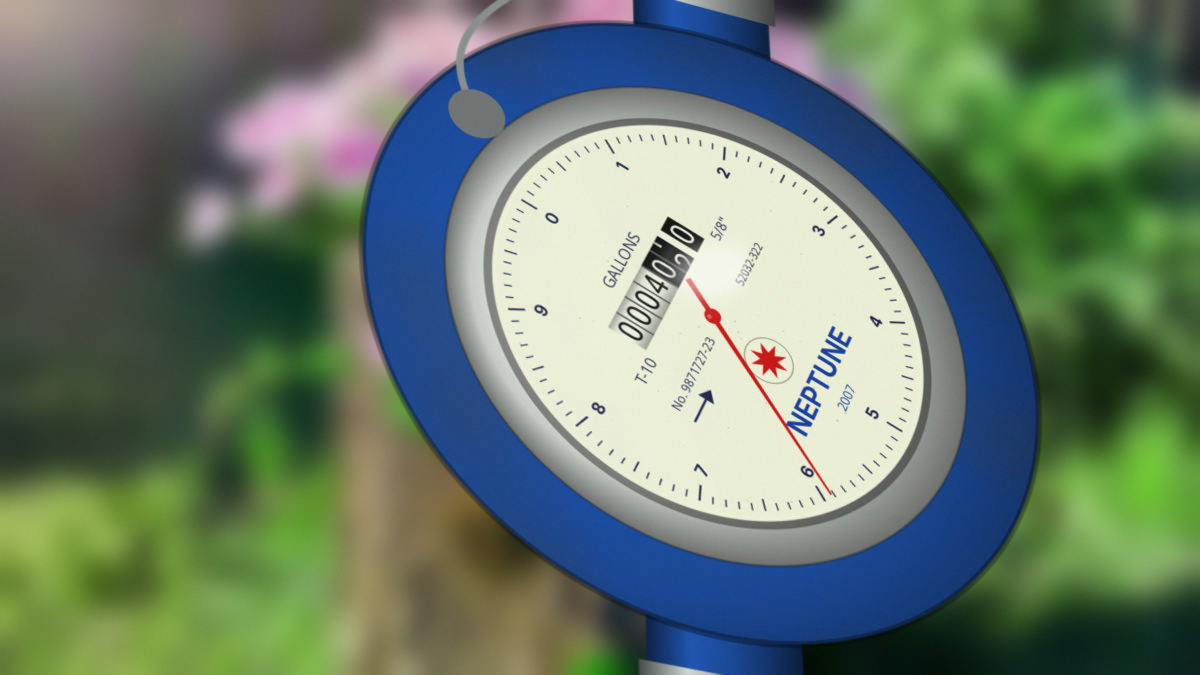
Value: 4015.9,gal
